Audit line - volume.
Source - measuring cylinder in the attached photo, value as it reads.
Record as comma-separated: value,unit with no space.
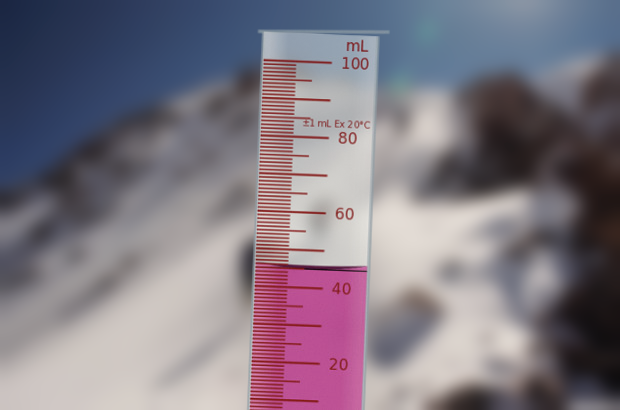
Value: 45,mL
